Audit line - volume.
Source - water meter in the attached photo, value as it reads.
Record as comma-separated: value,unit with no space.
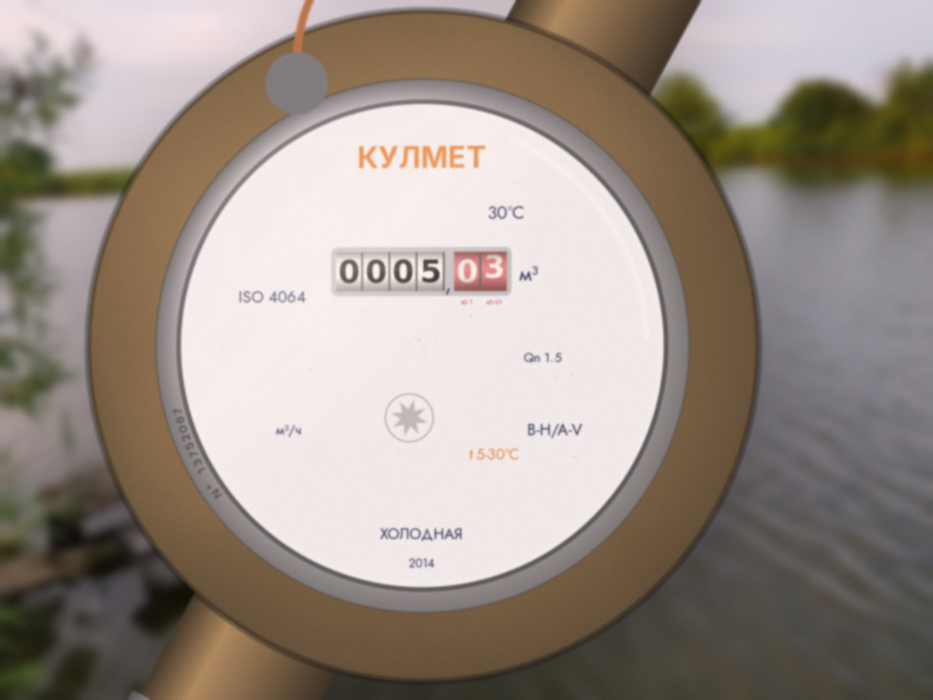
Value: 5.03,m³
